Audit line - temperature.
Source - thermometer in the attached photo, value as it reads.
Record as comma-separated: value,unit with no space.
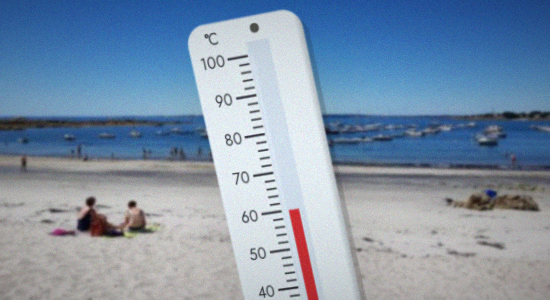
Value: 60,°C
